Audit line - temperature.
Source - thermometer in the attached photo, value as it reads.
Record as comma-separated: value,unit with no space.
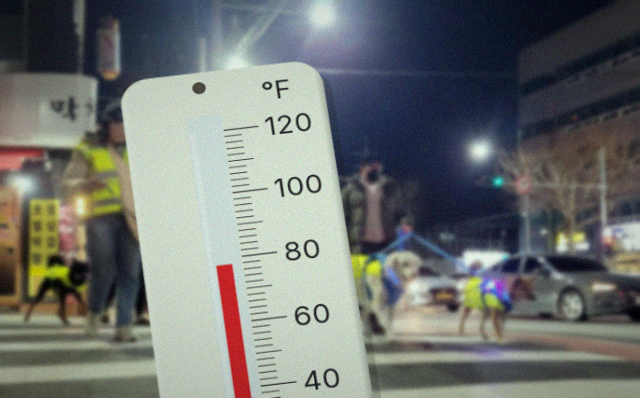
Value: 78,°F
